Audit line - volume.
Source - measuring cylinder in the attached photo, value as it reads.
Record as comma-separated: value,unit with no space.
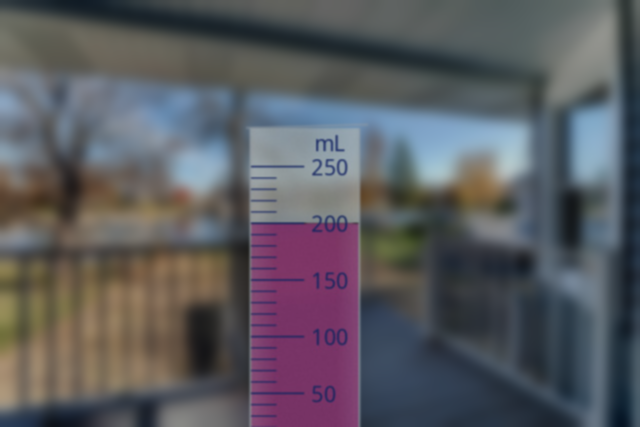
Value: 200,mL
